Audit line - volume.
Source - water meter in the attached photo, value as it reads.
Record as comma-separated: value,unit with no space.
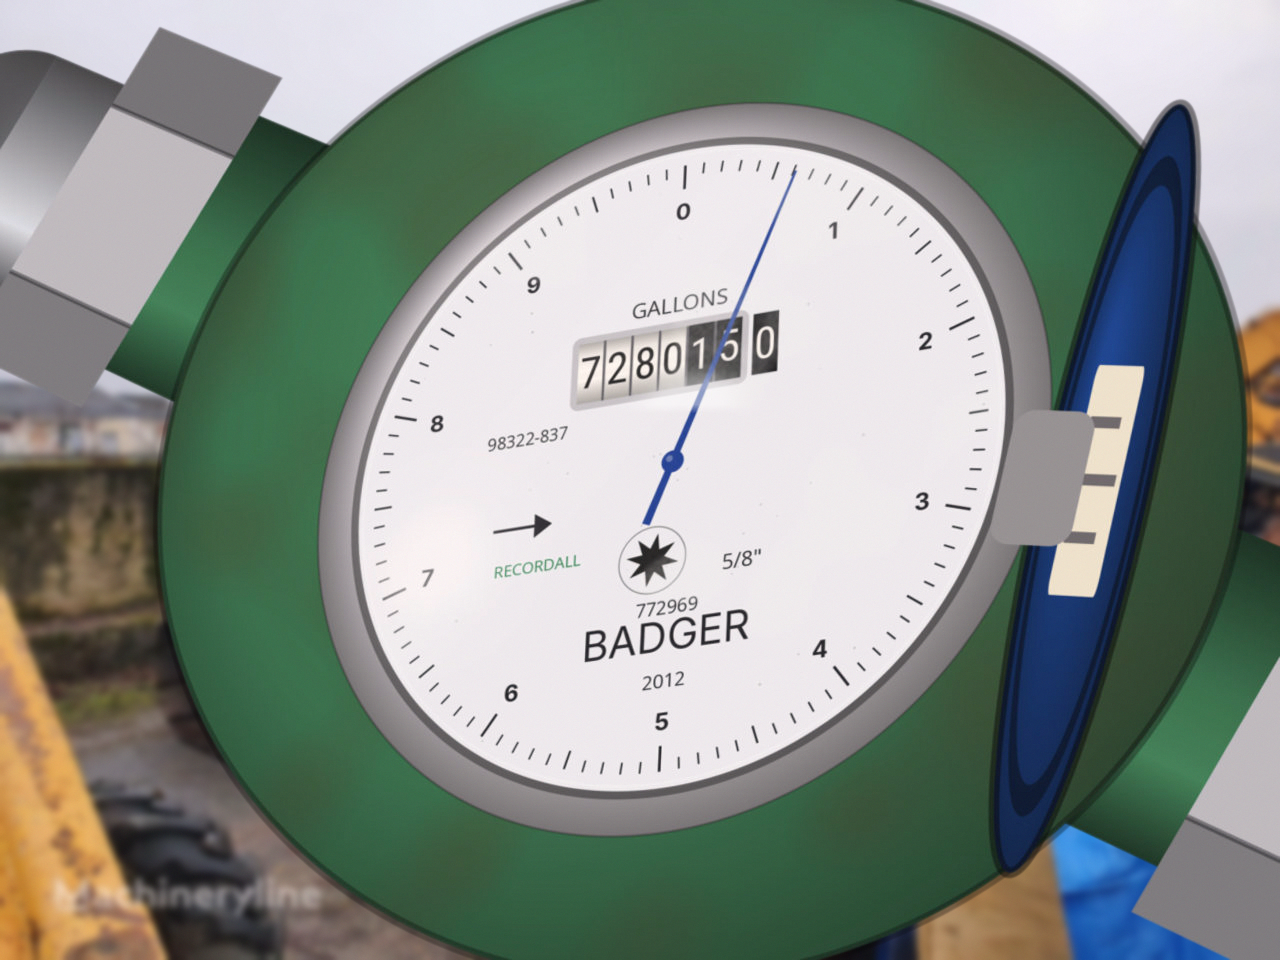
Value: 7280150.6,gal
